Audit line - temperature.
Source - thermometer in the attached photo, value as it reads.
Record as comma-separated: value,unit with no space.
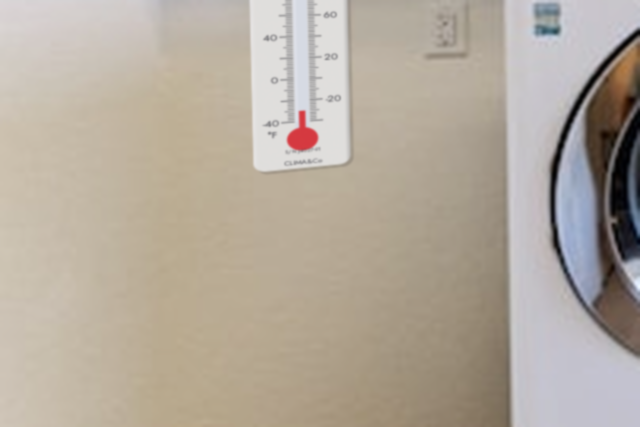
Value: -30,°F
